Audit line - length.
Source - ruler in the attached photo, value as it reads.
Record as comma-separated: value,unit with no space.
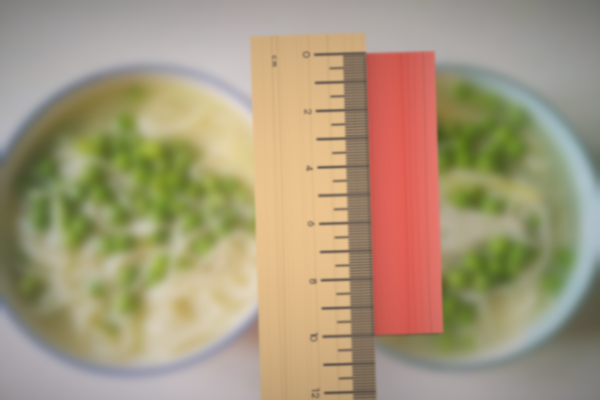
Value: 10,cm
